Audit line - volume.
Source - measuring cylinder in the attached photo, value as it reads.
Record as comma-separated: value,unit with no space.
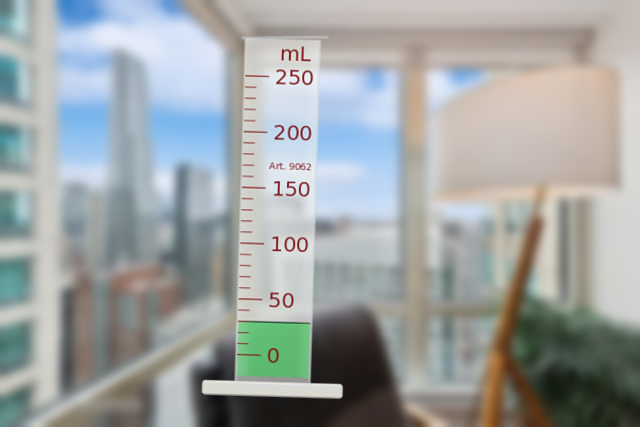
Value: 30,mL
